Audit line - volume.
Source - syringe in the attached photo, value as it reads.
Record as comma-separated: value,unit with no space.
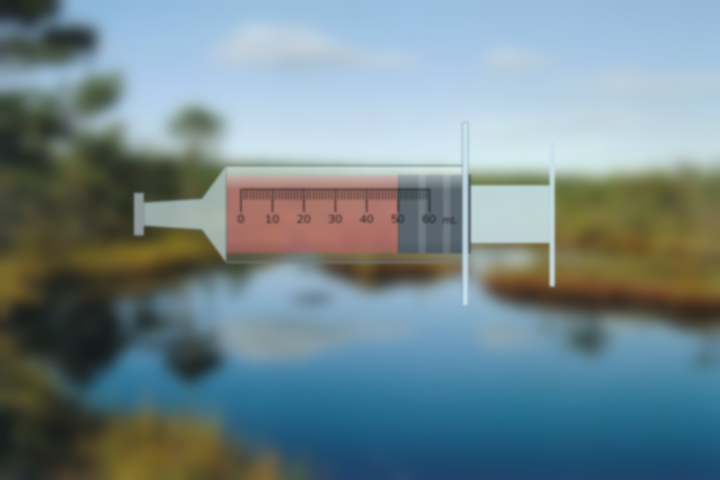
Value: 50,mL
